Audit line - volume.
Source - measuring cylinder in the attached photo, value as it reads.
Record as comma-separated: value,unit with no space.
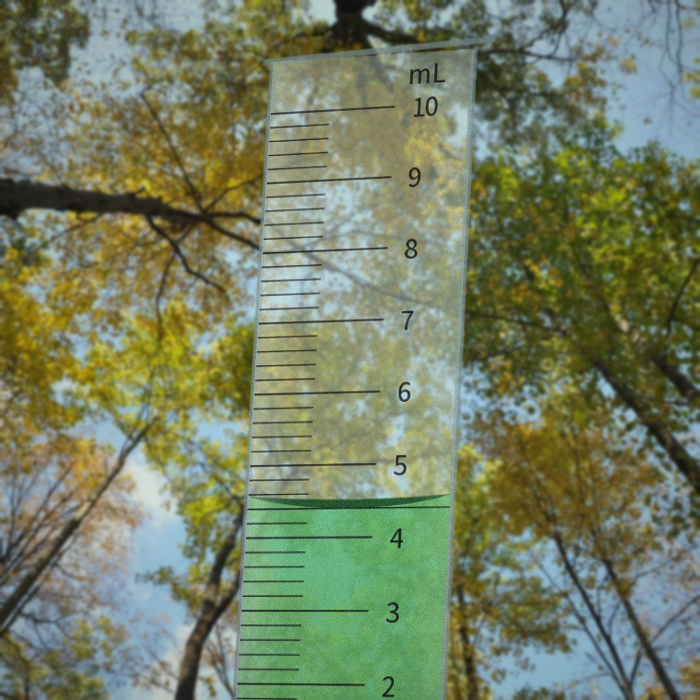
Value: 4.4,mL
